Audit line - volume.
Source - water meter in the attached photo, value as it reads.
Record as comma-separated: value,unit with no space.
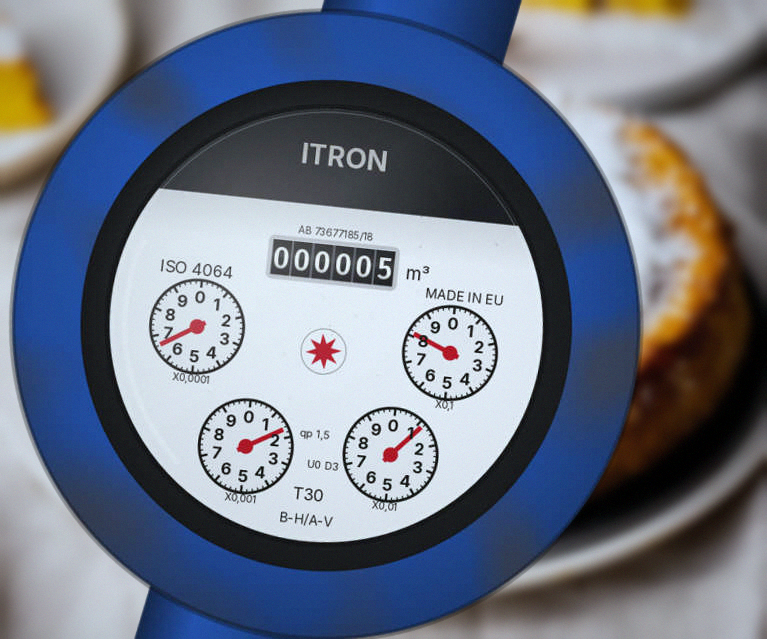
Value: 5.8116,m³
